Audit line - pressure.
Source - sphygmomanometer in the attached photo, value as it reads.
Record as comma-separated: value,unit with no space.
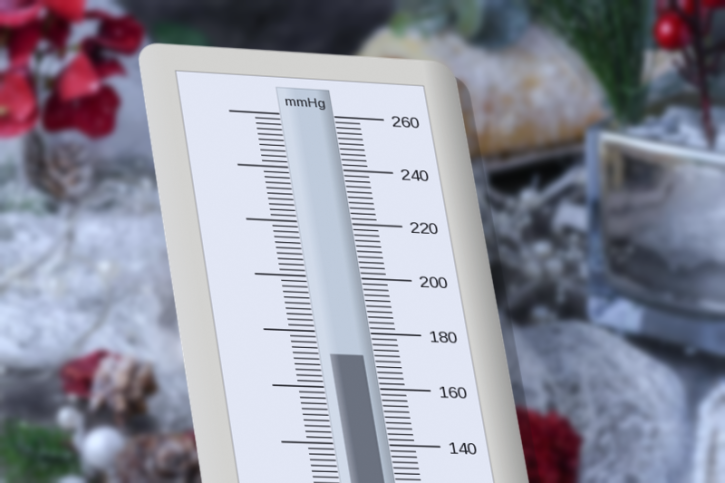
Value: 172,mmHg
